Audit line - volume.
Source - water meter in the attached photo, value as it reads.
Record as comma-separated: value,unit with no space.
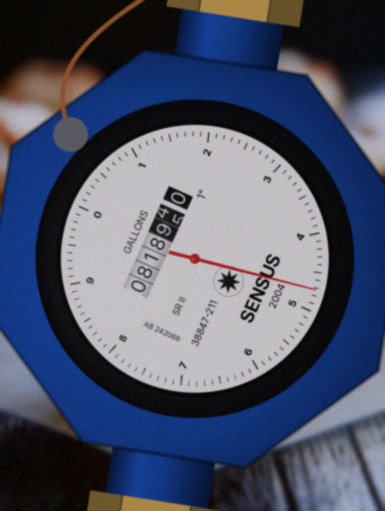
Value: 818944.7,gal
